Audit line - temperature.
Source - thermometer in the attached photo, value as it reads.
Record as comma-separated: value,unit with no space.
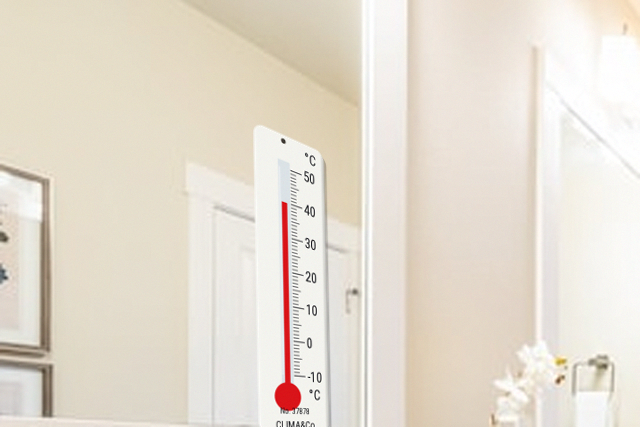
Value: 40,°C
